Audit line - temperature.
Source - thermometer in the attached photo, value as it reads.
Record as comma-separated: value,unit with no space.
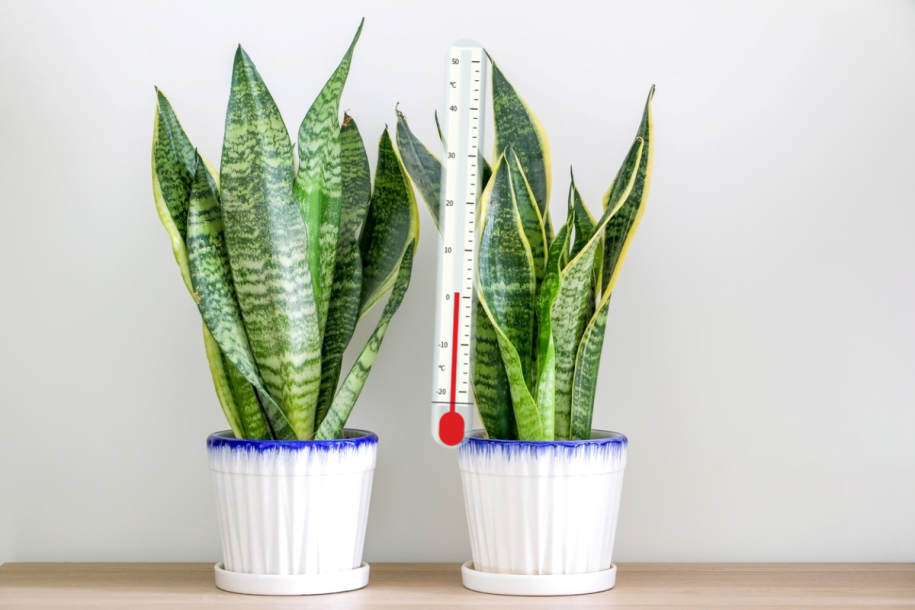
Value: 1,°C
